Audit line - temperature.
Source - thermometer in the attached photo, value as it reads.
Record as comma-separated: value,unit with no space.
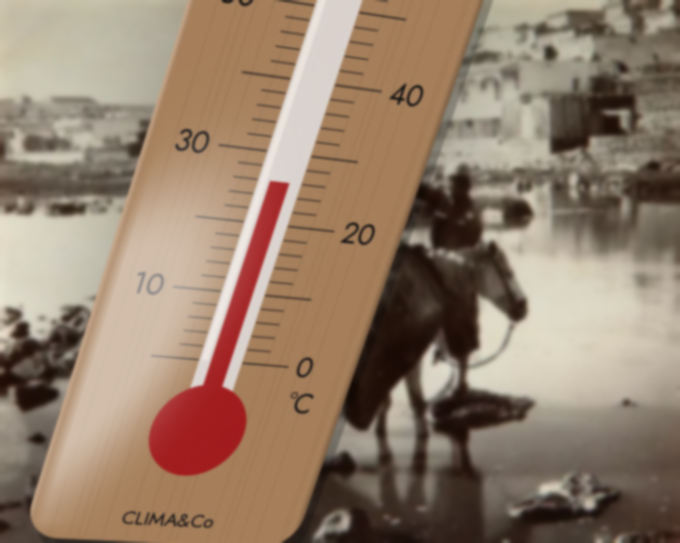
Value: 26,°C
